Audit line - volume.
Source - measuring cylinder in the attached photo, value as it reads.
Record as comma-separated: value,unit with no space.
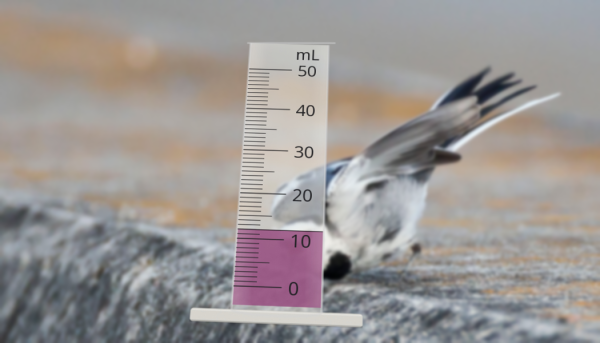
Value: 12,mL
